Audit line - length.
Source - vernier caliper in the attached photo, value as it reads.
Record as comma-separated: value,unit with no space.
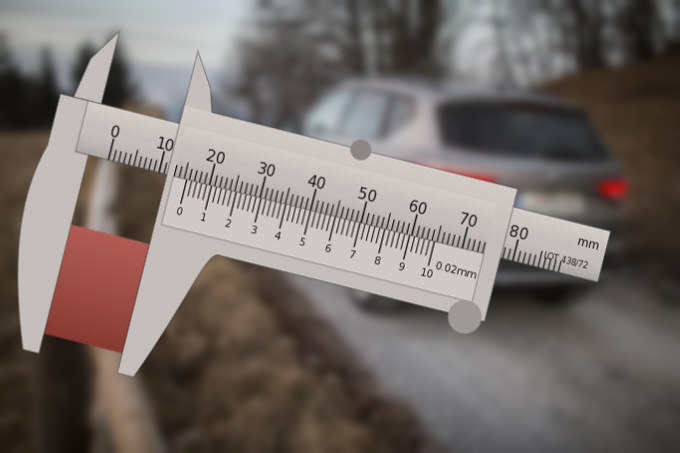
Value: 15.5,mm
